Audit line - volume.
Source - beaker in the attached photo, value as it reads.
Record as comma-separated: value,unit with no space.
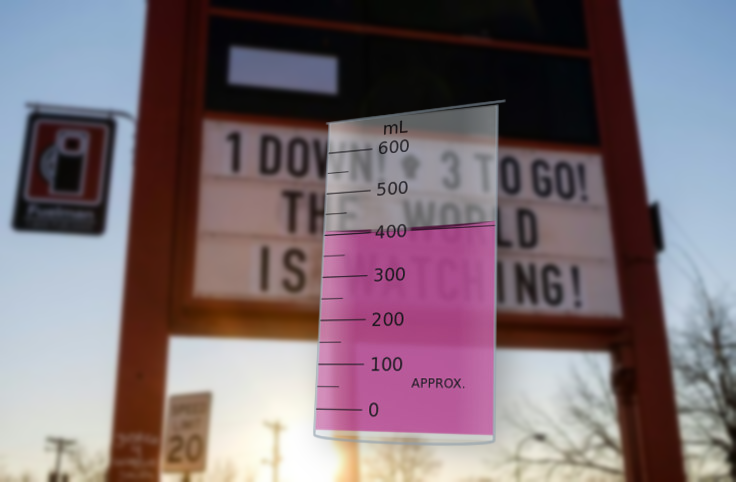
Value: 400,mL
